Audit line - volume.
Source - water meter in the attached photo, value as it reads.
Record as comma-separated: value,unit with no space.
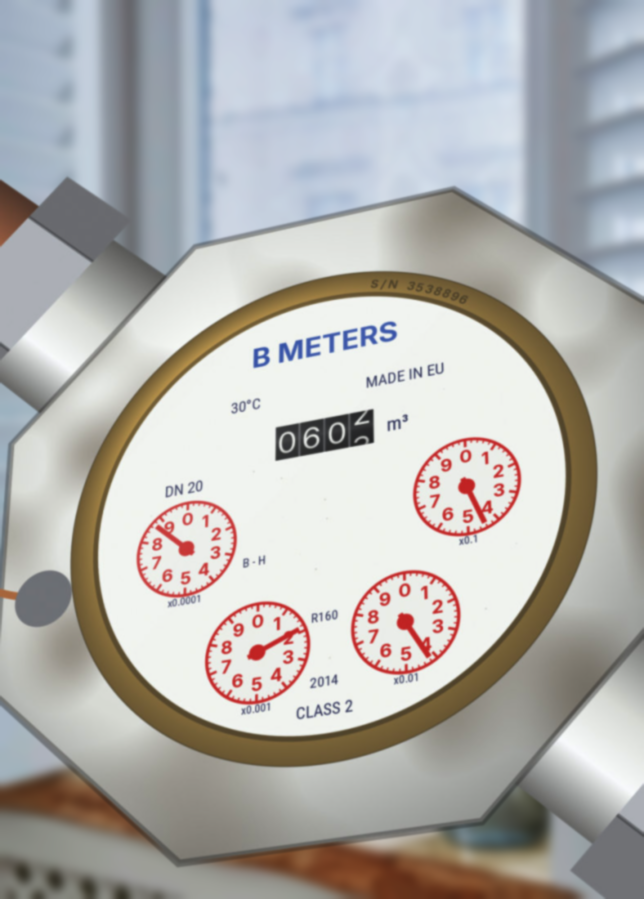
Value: 602.4418,m³
